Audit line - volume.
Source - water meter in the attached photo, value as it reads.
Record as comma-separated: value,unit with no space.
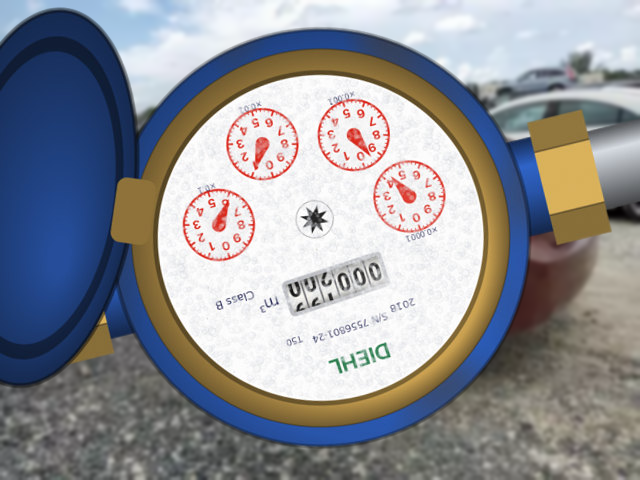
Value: 199.6094,m³
